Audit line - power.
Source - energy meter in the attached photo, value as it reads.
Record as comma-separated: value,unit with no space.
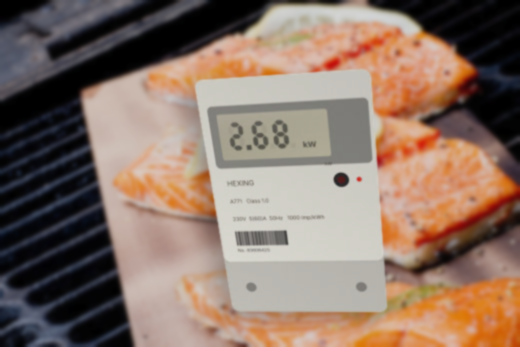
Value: 2.68,kW
